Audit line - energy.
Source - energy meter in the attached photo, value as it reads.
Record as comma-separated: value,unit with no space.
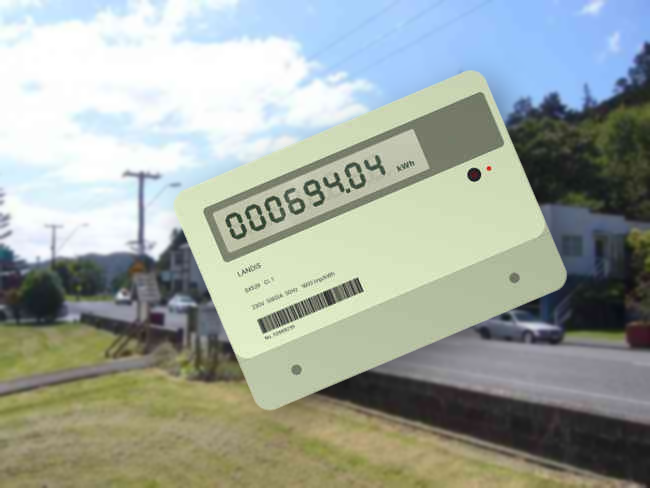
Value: 694.04,kWh
